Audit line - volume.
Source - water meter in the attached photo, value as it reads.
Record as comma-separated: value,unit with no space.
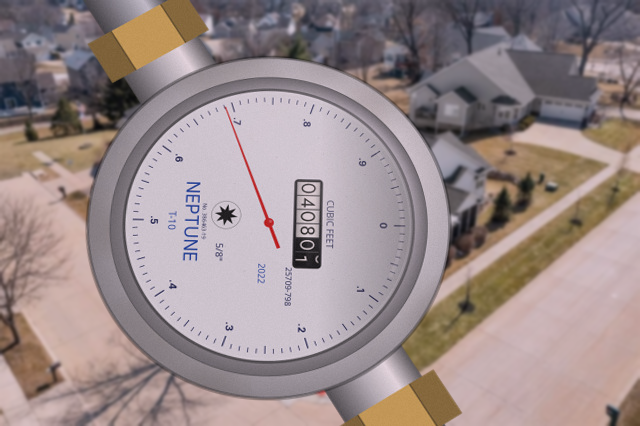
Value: 40800.69,ft³
